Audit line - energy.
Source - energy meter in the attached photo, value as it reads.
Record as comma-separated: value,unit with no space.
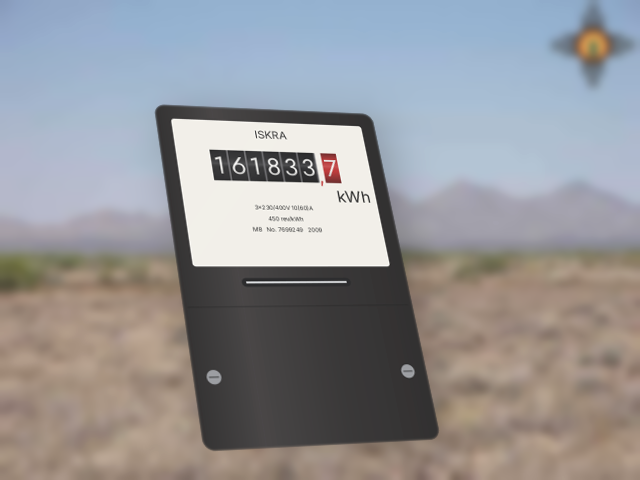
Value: 161833.7,kWh
